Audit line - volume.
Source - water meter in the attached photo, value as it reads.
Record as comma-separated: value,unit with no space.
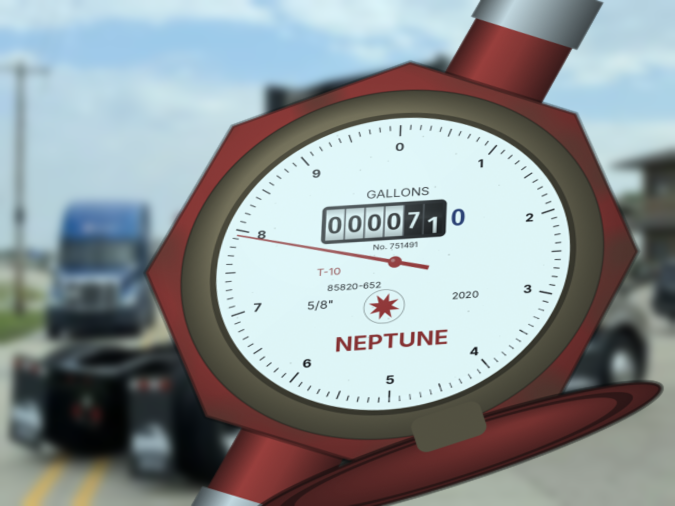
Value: 707.9,gal
